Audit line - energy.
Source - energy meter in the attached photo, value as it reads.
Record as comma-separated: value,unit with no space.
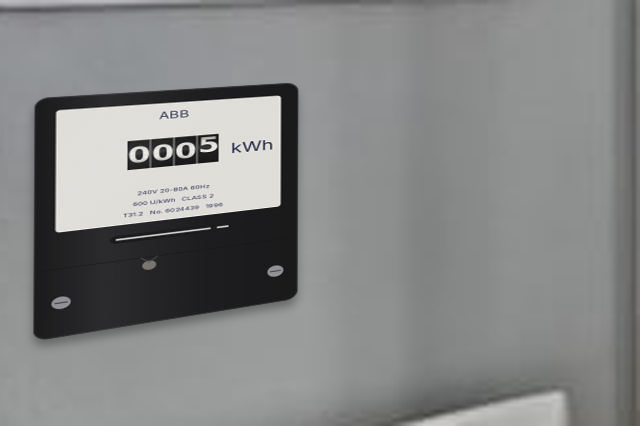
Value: 5,kWh
